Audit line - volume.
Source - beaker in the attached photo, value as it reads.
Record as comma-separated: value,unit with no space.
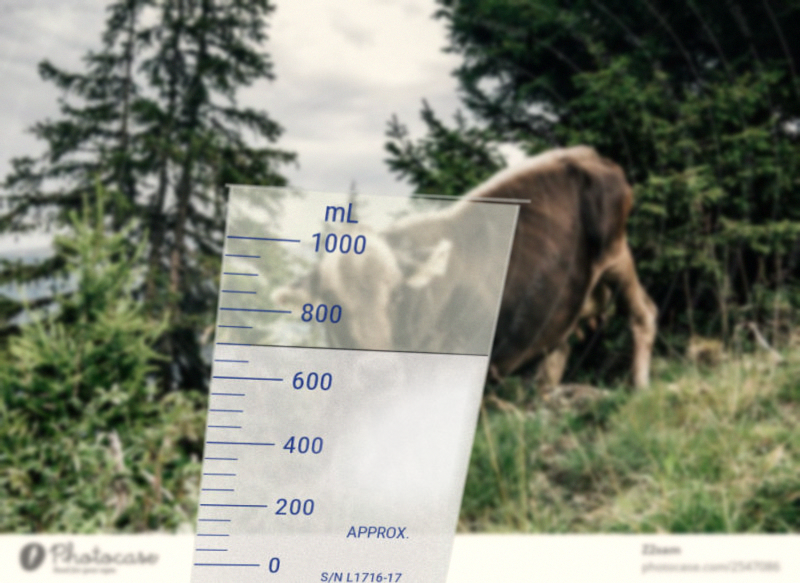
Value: 700,mL
